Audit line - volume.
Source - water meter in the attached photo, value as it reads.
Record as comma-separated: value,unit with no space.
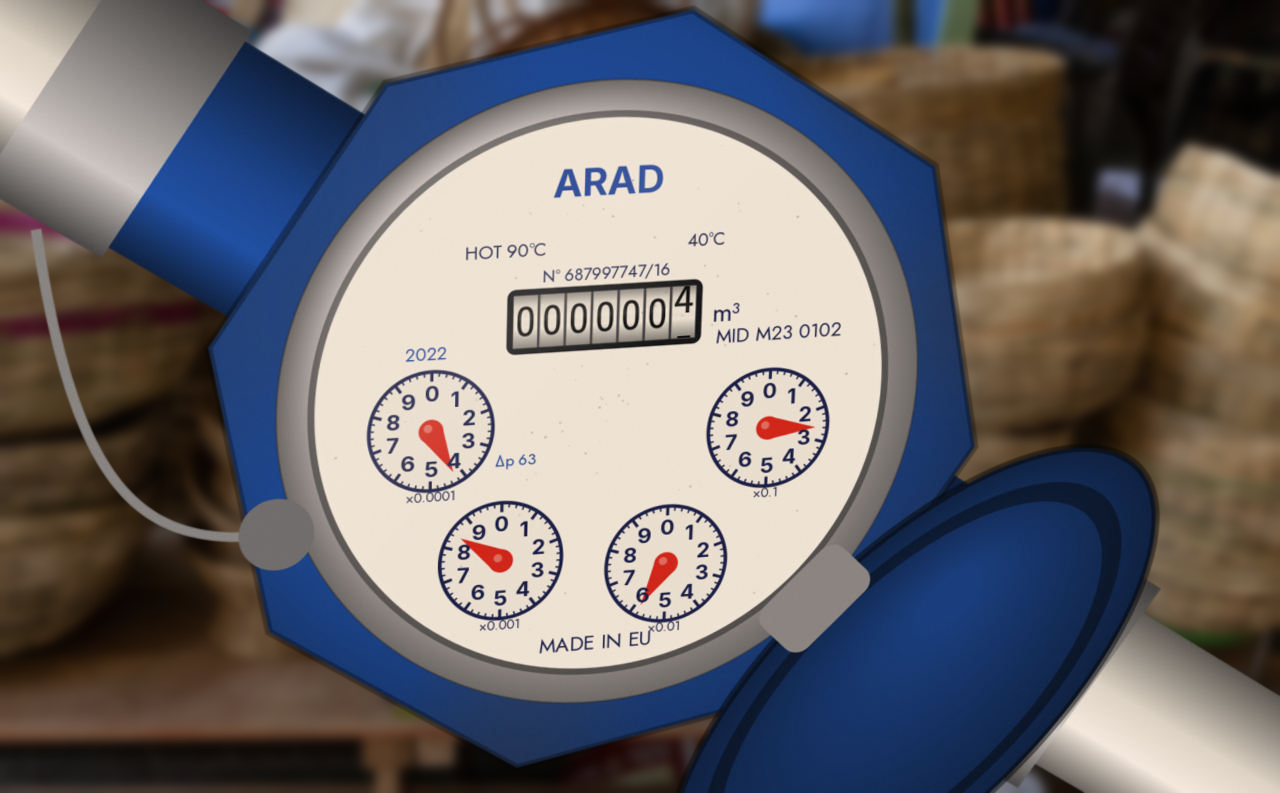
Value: 4.2584,m³
